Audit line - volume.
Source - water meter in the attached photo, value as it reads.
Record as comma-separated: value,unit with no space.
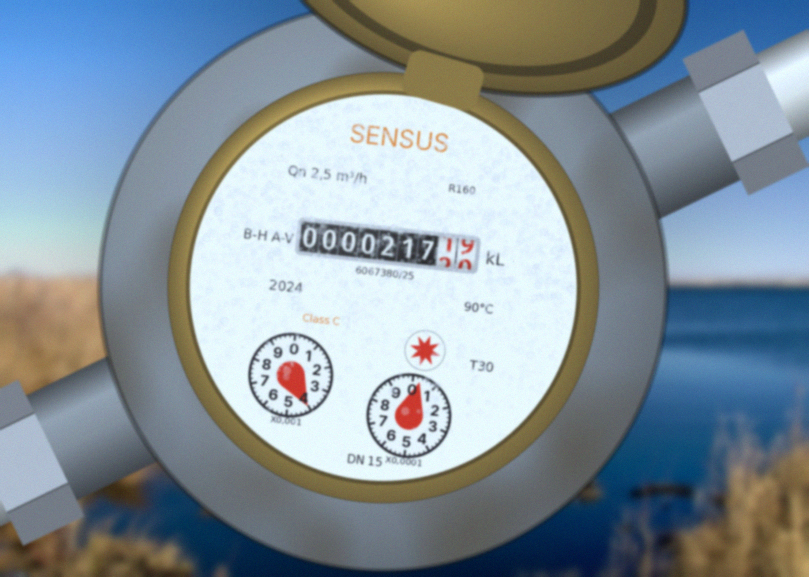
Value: 217.1940,kL
